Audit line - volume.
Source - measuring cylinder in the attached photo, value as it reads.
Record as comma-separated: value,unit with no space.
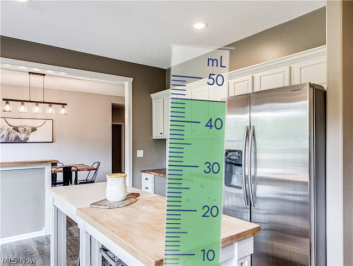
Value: 45,mL
